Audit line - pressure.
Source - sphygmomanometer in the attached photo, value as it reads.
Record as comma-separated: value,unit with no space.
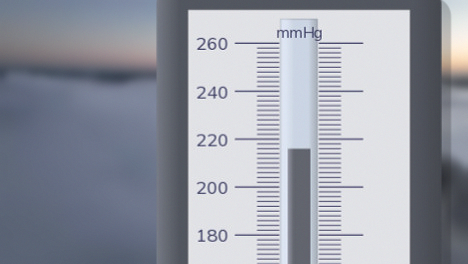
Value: 216,mmHg
